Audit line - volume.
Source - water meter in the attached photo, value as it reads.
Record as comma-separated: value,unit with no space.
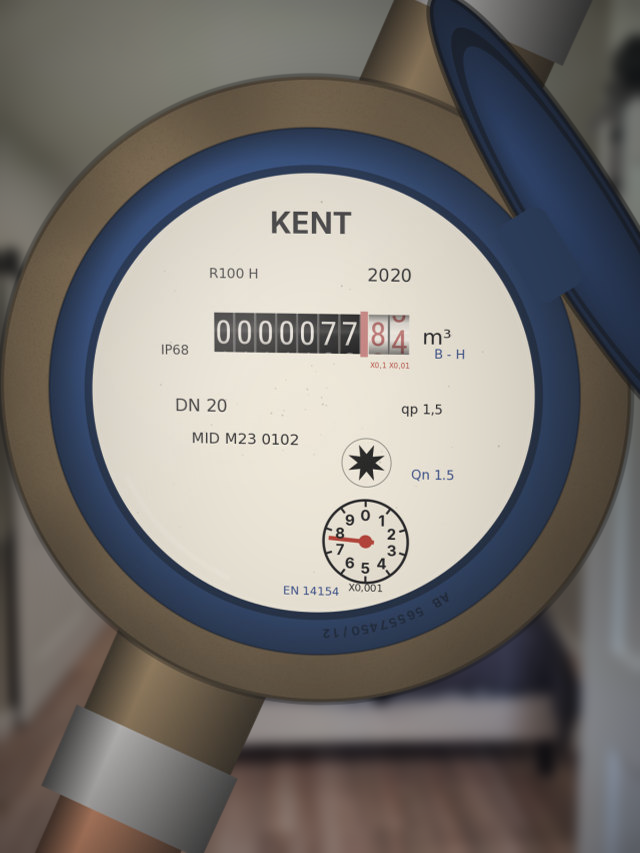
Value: 77.837,m³
